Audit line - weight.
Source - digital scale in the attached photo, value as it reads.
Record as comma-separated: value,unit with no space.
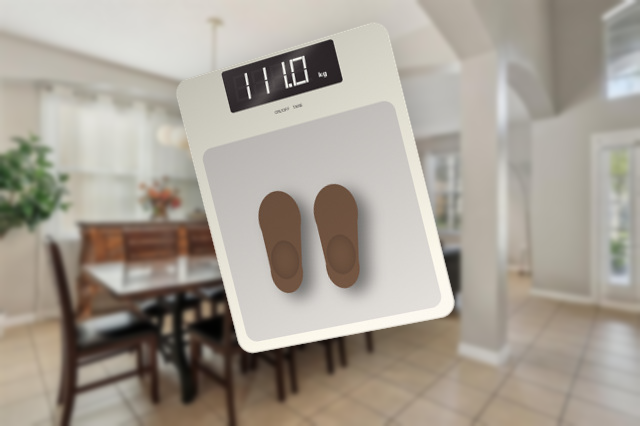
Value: 111.0,kg
